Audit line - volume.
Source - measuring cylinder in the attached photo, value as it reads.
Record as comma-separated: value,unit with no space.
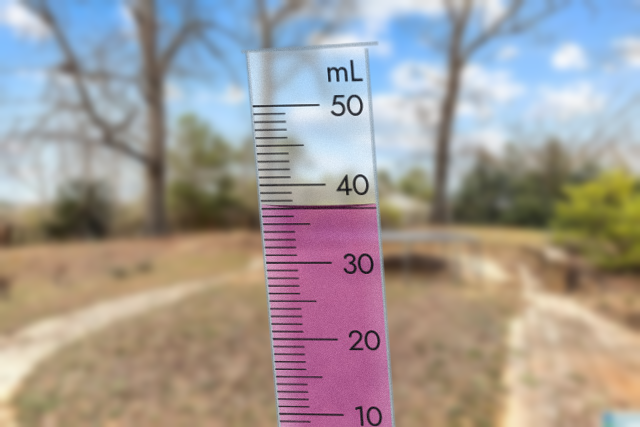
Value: 37,mL
